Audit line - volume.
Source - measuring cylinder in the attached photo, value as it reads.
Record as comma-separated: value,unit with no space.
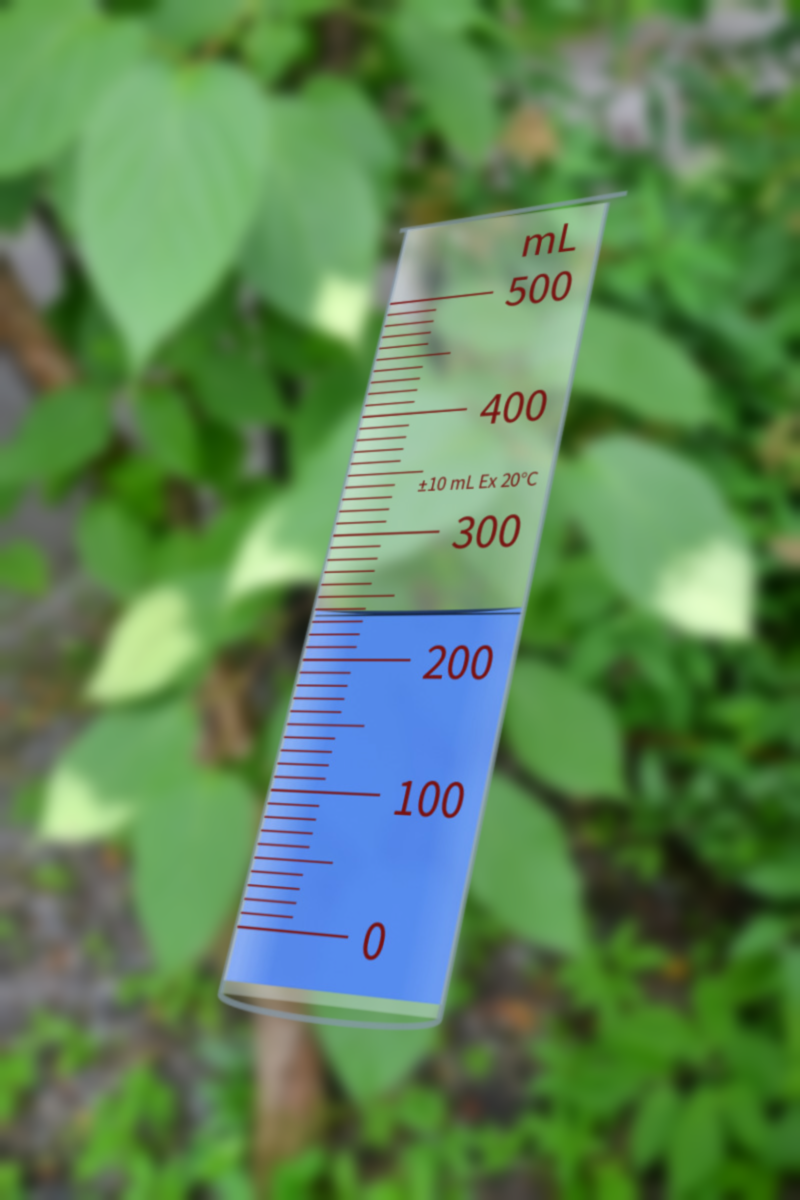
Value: 235,mL
